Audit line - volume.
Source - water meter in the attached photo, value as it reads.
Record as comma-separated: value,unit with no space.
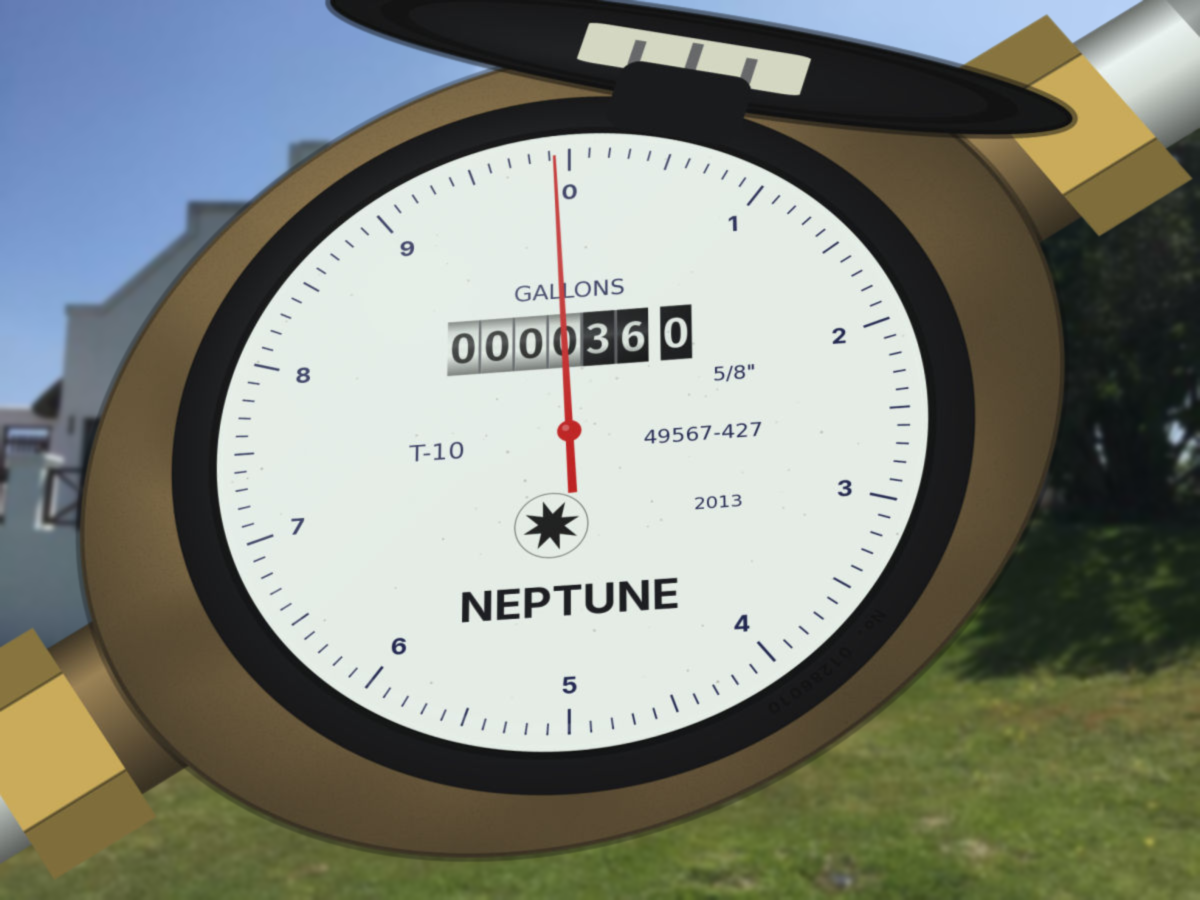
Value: 359.9,gal
